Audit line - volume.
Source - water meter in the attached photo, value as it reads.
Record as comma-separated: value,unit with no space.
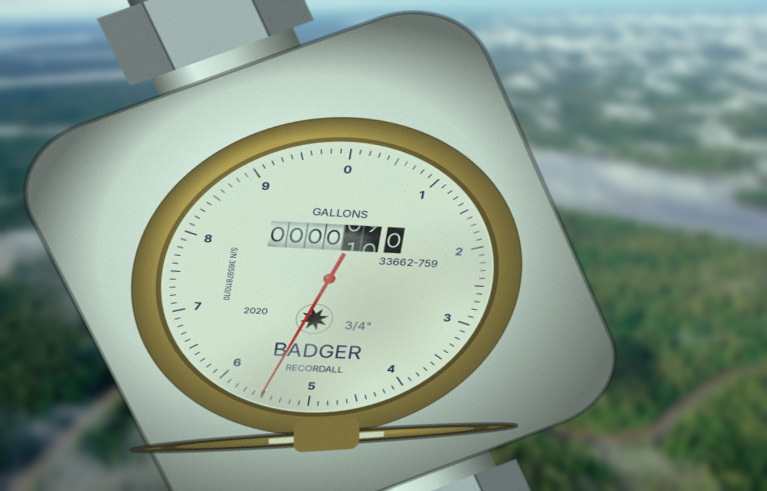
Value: 95.5,gal
